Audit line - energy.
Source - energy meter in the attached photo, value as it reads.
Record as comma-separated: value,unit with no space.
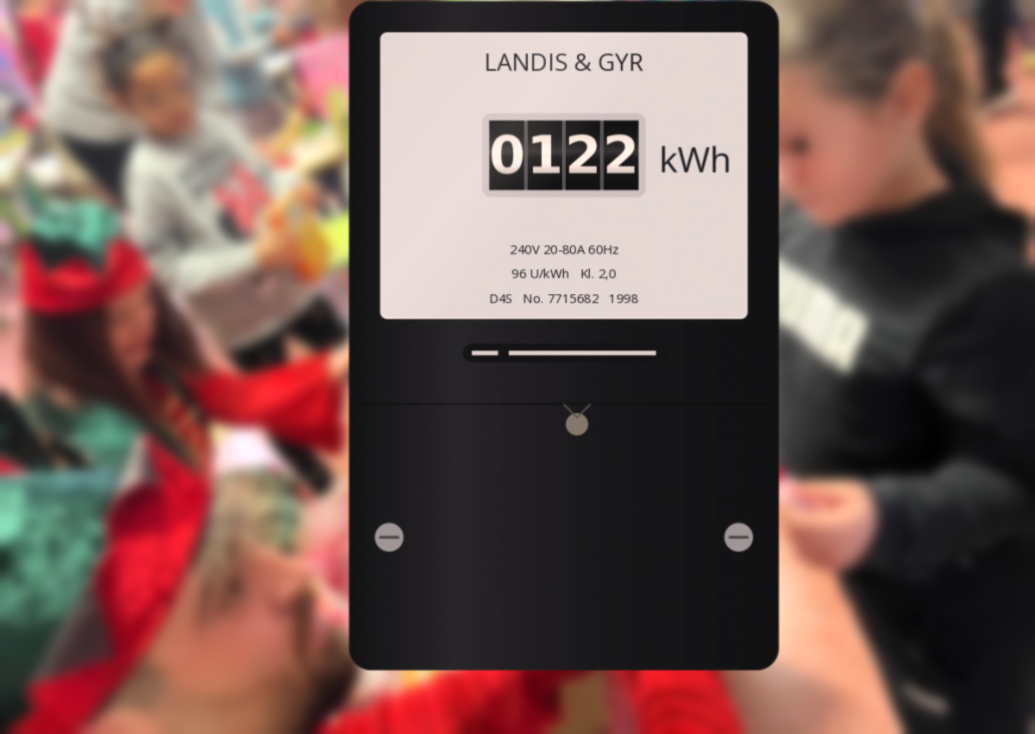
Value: 122,kWh
